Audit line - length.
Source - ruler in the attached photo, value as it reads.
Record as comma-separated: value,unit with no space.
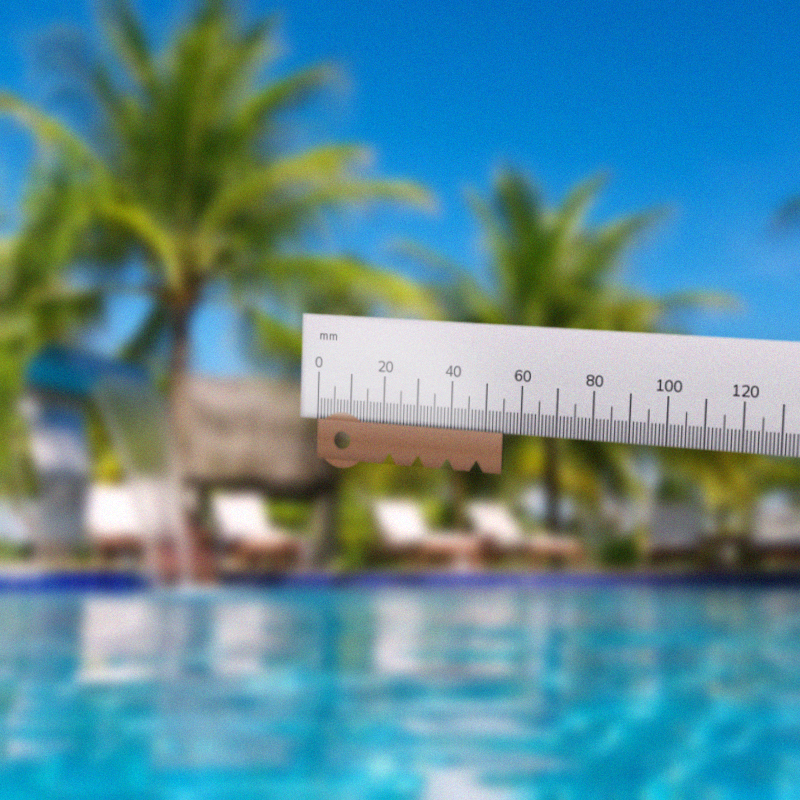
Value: 55,mm
